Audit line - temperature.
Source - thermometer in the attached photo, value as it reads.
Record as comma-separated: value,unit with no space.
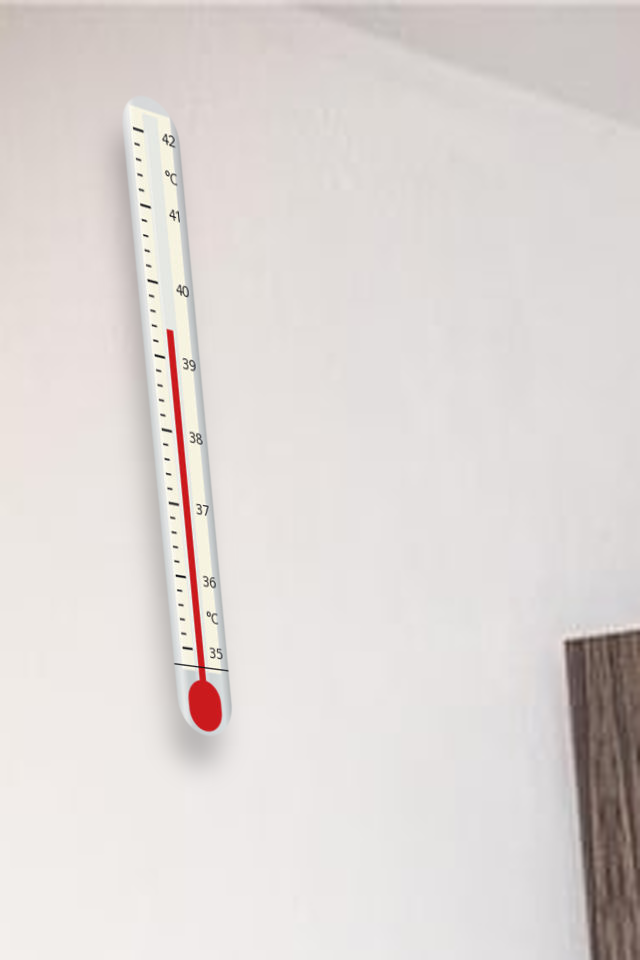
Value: 39.4,°C
